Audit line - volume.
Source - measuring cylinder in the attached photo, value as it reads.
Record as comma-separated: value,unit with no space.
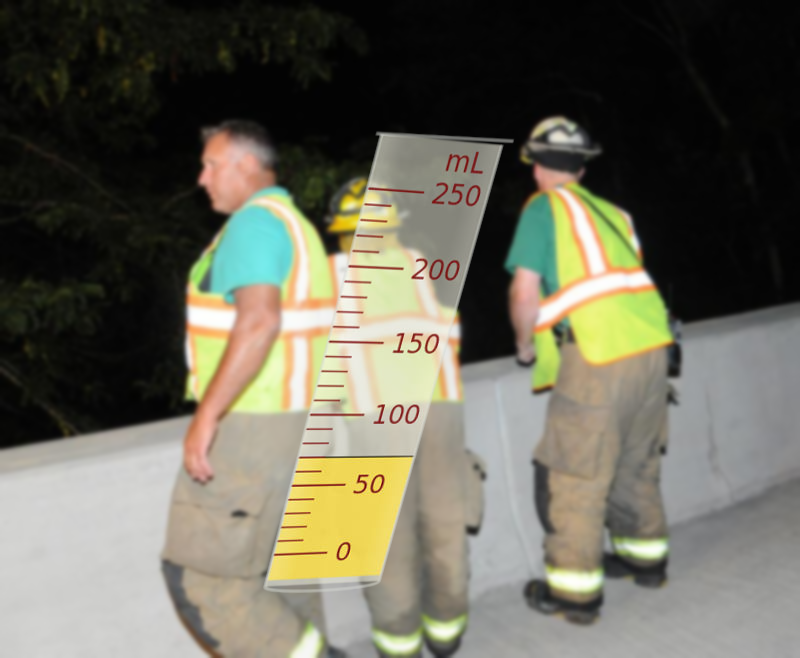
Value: 70,mL
